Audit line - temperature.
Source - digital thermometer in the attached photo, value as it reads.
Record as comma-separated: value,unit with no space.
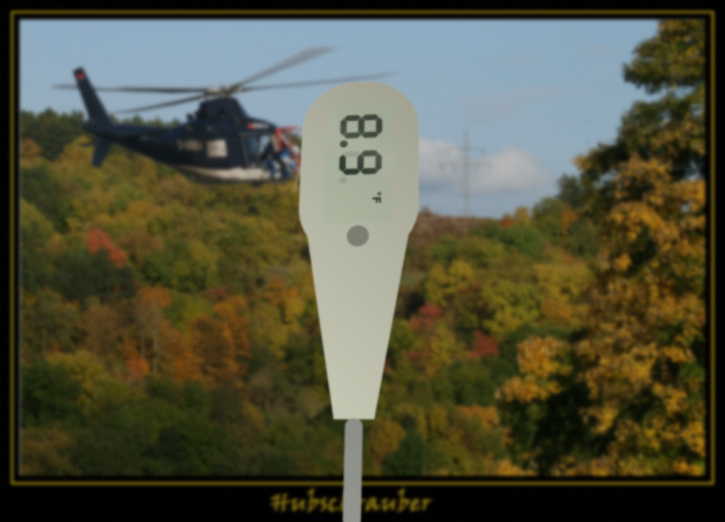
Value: 8.9,°F
